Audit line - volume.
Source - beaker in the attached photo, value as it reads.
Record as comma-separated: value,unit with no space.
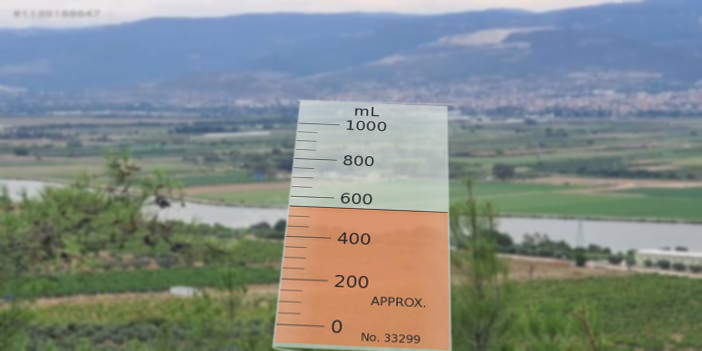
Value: 550,mL
